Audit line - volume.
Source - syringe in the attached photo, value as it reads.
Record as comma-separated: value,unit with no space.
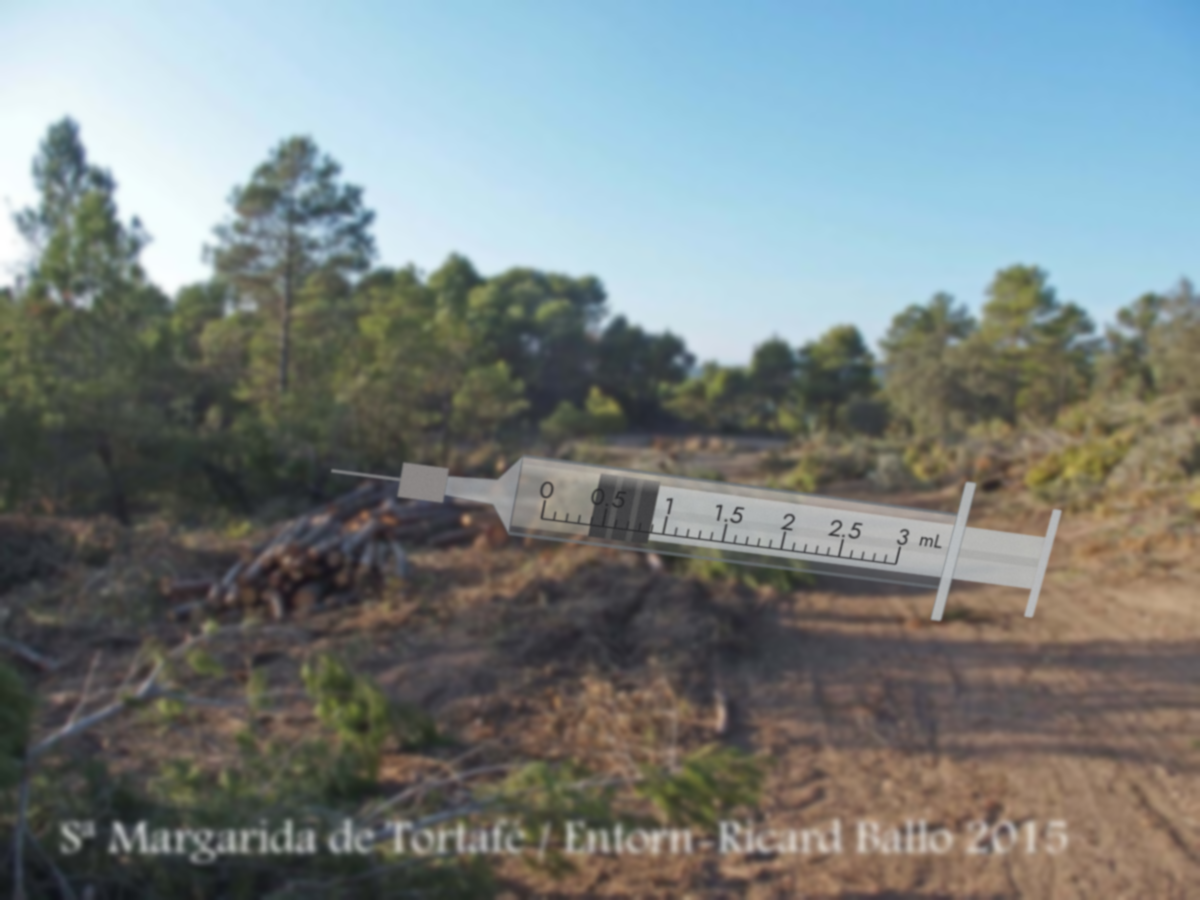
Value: 0.4,mL
